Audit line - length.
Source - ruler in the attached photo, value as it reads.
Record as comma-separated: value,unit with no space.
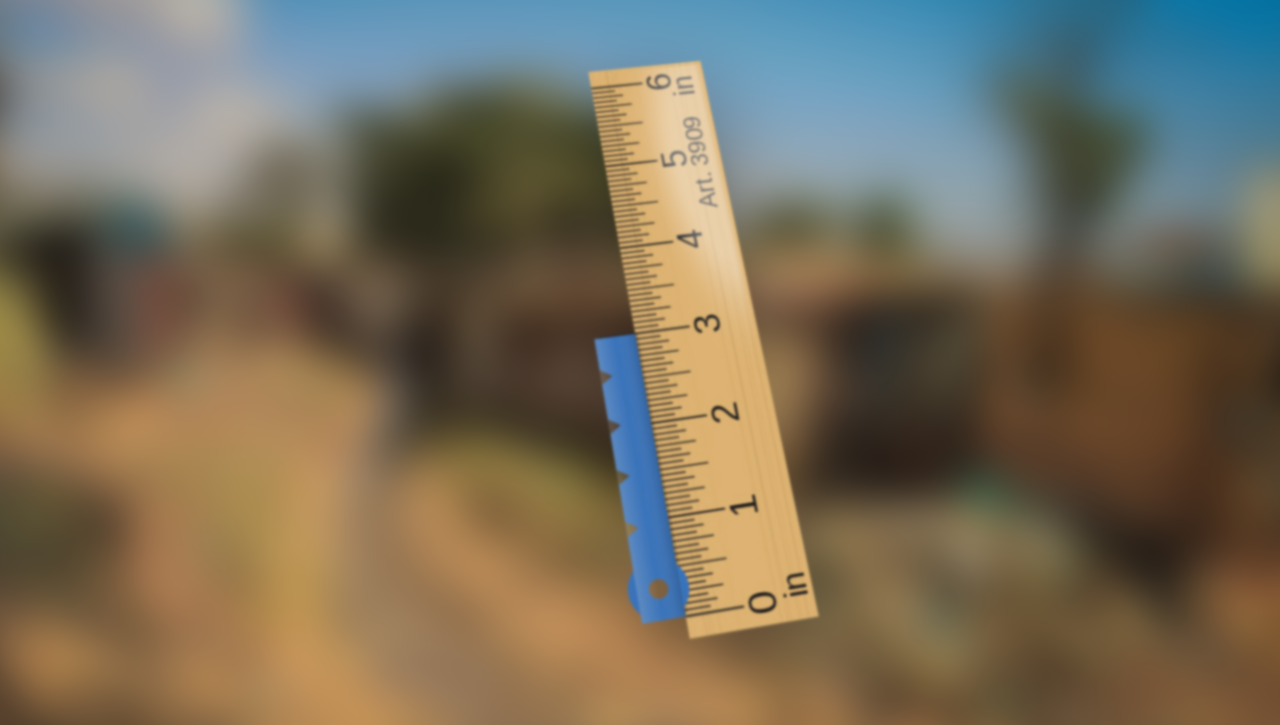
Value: 3,in
